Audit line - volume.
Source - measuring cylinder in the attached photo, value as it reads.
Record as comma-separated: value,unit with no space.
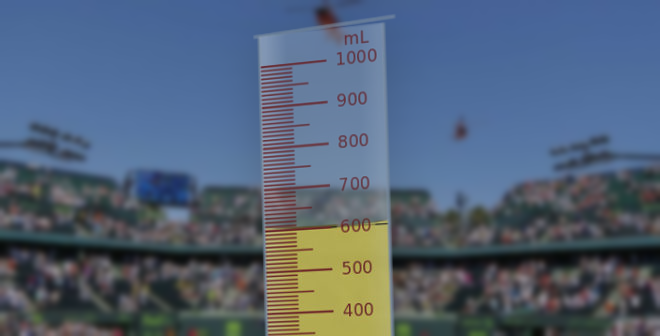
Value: 600,mL
